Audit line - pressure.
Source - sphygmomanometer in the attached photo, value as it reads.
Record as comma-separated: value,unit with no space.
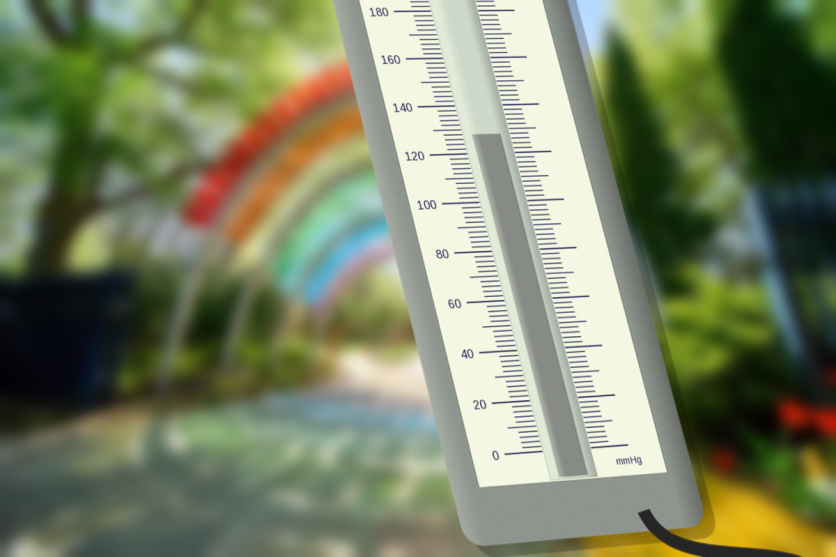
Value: 128,mmHg
